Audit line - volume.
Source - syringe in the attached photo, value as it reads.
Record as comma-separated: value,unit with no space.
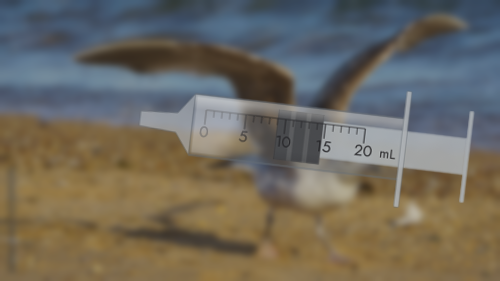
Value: 9,mL
